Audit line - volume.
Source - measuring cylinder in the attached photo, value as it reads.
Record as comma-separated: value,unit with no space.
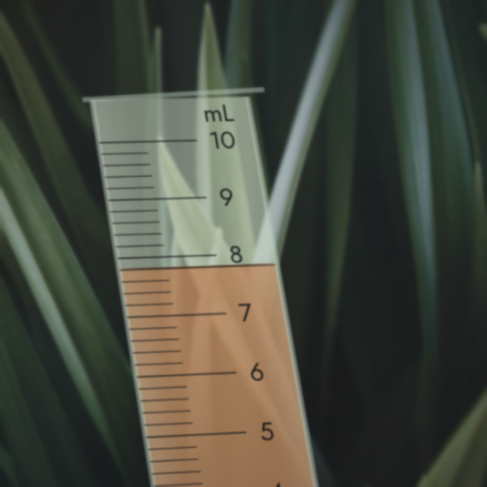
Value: 7.8,mL
